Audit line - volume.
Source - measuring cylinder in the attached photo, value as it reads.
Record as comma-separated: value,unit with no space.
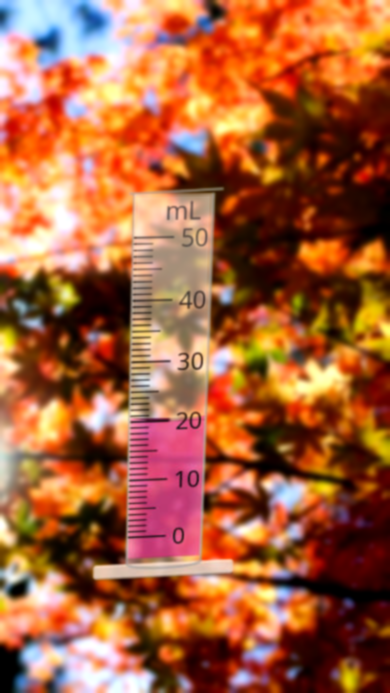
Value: 20,mL
